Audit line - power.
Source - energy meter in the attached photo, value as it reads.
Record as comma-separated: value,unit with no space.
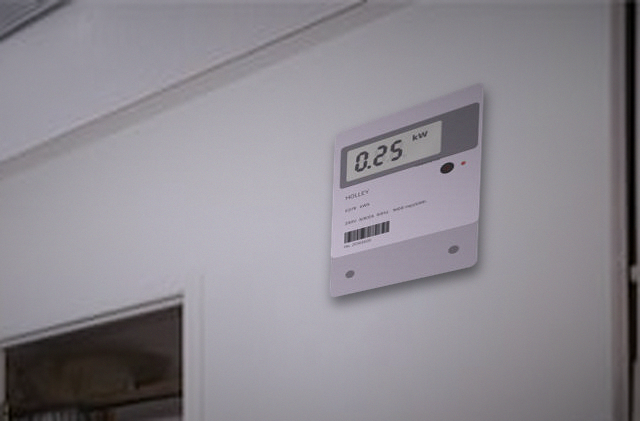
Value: 0.25,kW
